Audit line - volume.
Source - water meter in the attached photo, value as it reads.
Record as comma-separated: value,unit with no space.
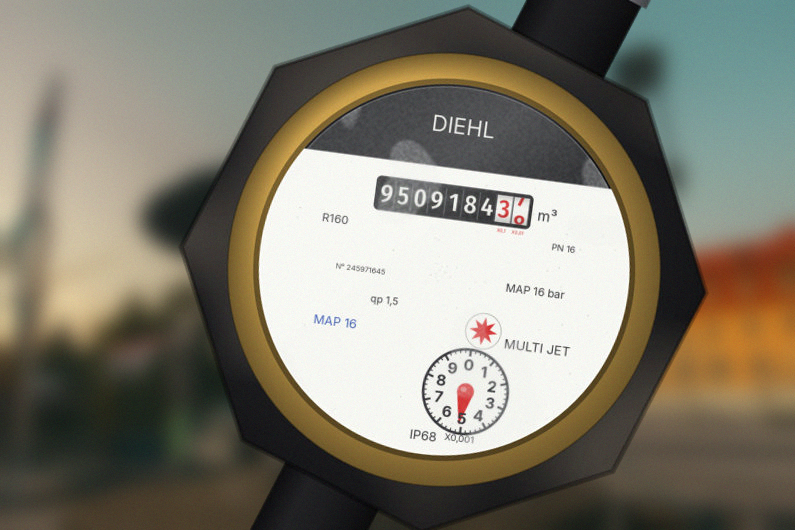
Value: 9509184.375,m³
